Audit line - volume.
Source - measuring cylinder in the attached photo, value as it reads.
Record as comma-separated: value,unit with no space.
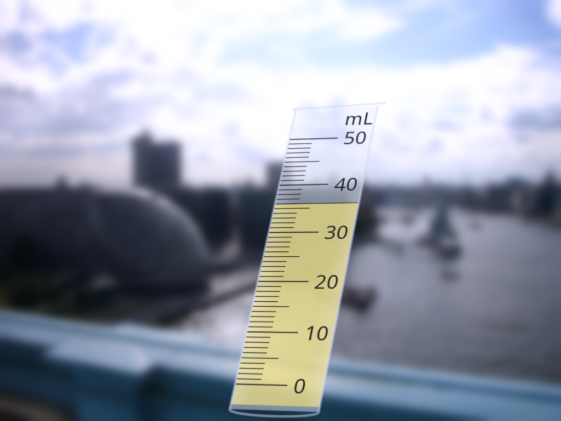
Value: 36,mL
